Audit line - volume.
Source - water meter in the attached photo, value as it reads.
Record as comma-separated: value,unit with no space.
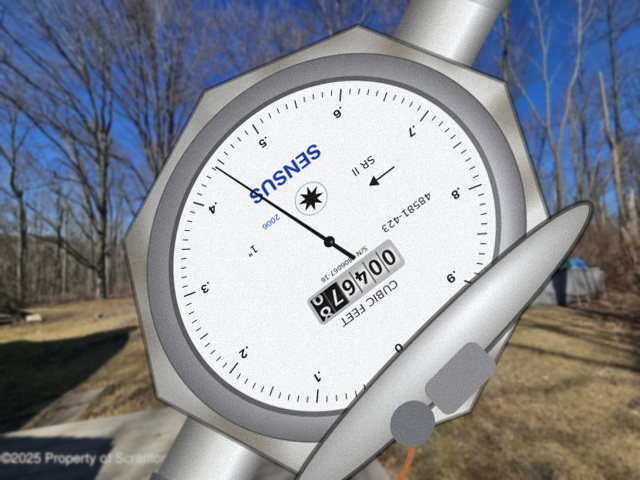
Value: 4678.44,ft³
